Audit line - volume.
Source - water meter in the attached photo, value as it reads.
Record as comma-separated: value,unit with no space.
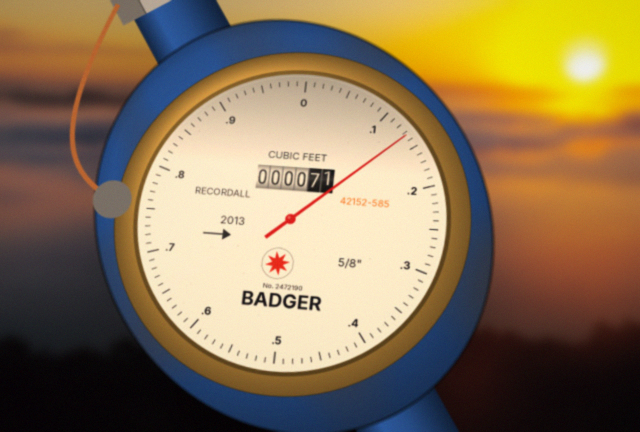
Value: 71.13,ft³
